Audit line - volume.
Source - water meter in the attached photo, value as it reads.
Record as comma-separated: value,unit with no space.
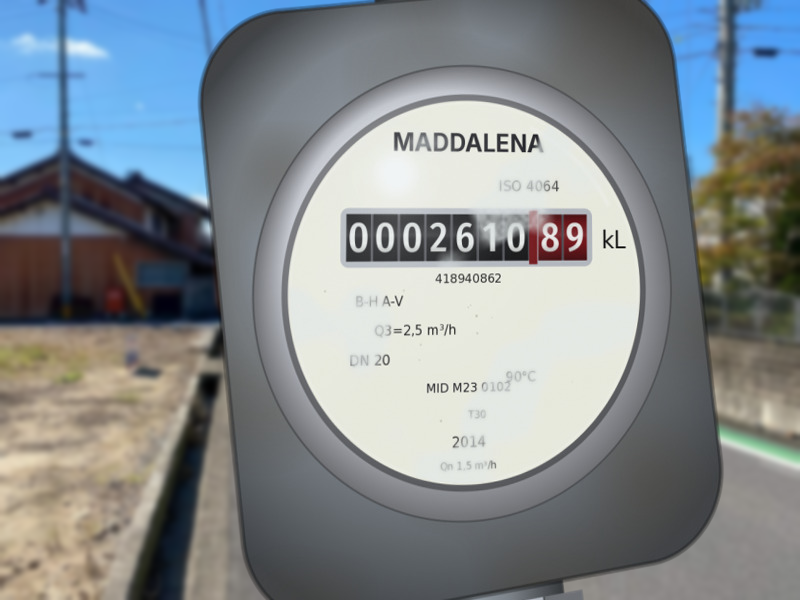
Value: 2610.89,kL
